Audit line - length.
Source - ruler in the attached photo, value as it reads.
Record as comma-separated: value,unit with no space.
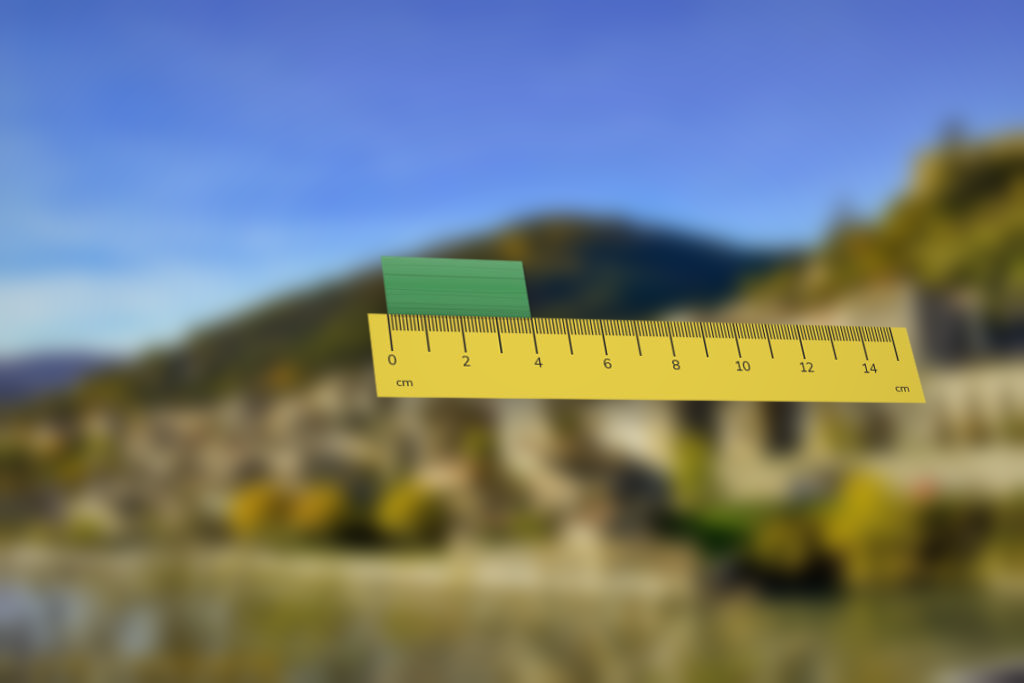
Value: 4,cm
